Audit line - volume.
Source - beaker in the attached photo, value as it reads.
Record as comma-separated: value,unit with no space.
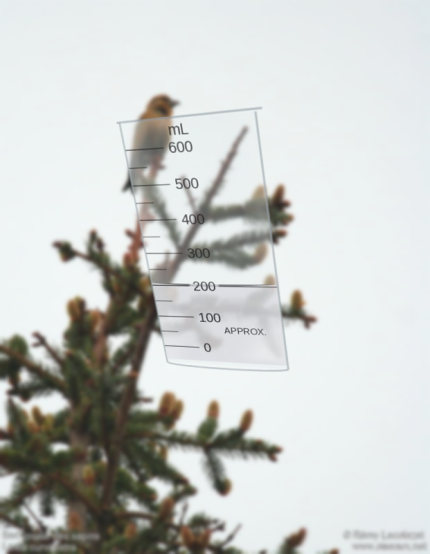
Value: 200,mL
